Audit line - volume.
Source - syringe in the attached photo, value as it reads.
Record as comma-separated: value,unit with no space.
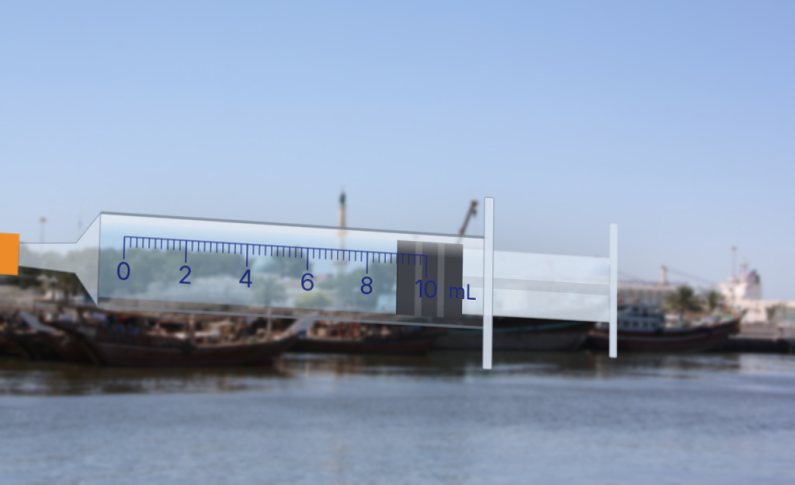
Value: 9,mL
